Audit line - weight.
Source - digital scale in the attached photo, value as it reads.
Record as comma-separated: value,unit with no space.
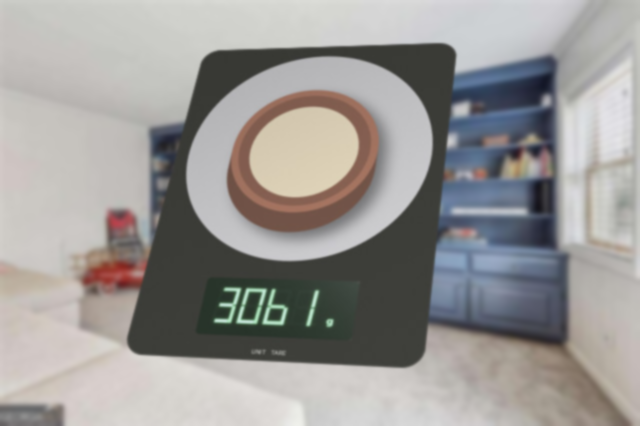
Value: 3061,g
